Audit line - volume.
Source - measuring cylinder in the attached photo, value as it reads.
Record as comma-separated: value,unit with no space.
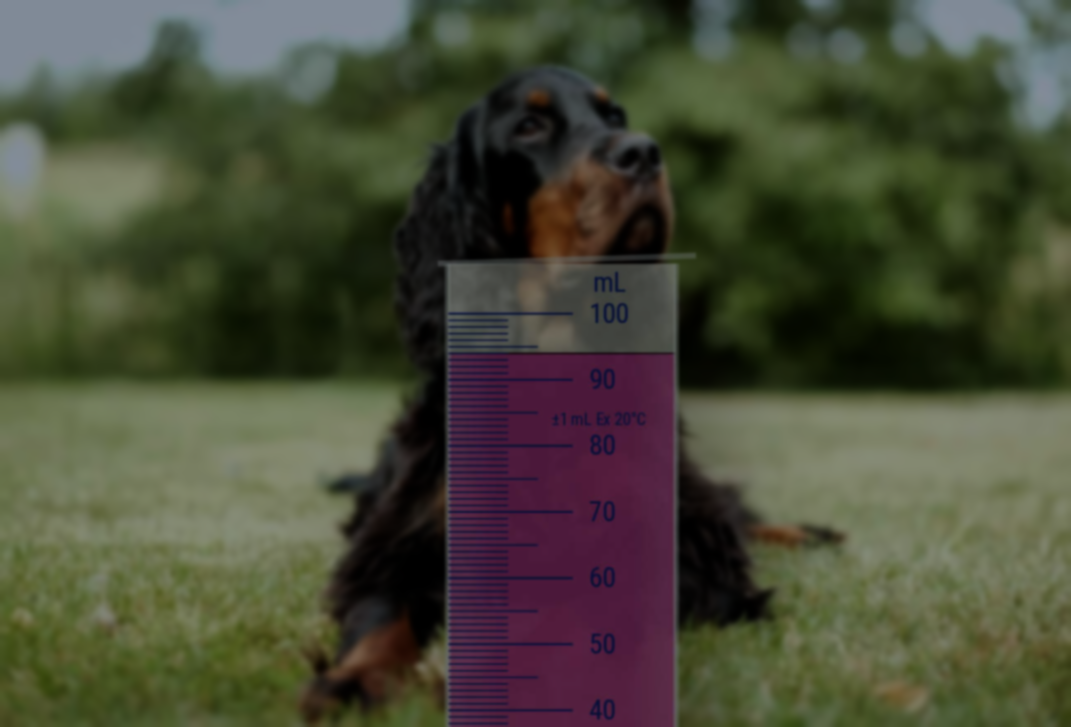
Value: 94,mL
